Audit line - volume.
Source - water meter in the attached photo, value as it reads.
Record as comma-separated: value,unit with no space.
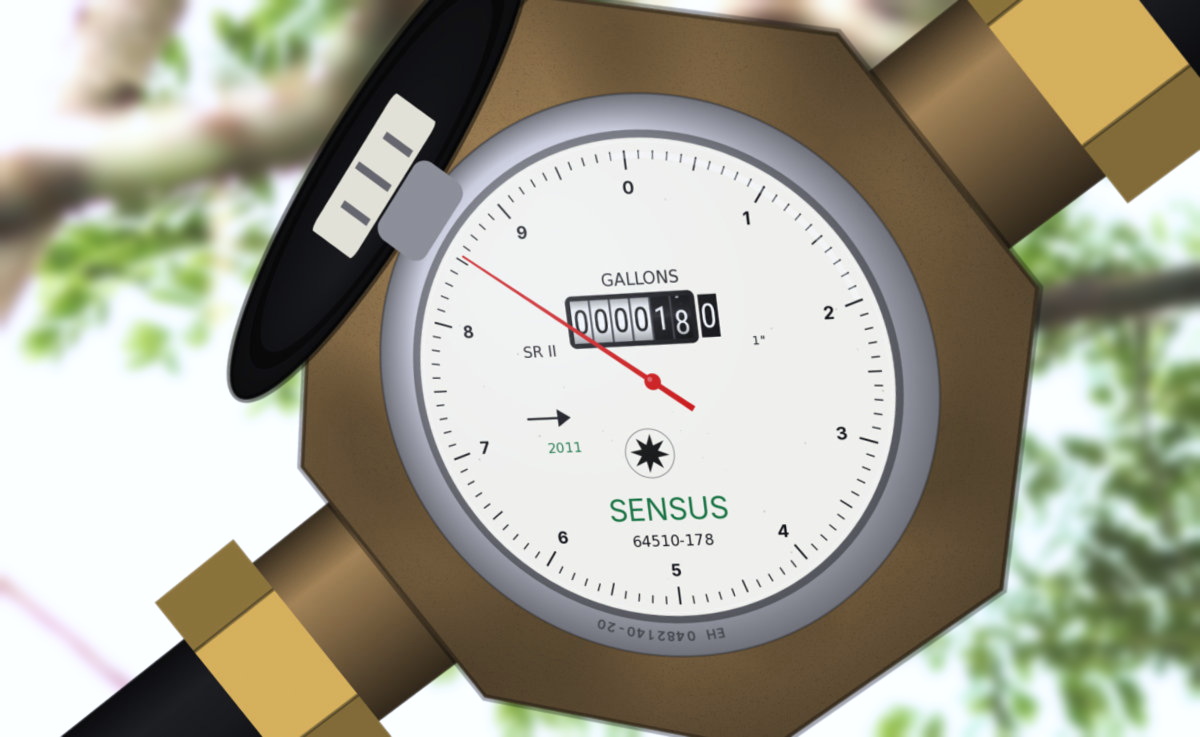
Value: 178.5,gal
